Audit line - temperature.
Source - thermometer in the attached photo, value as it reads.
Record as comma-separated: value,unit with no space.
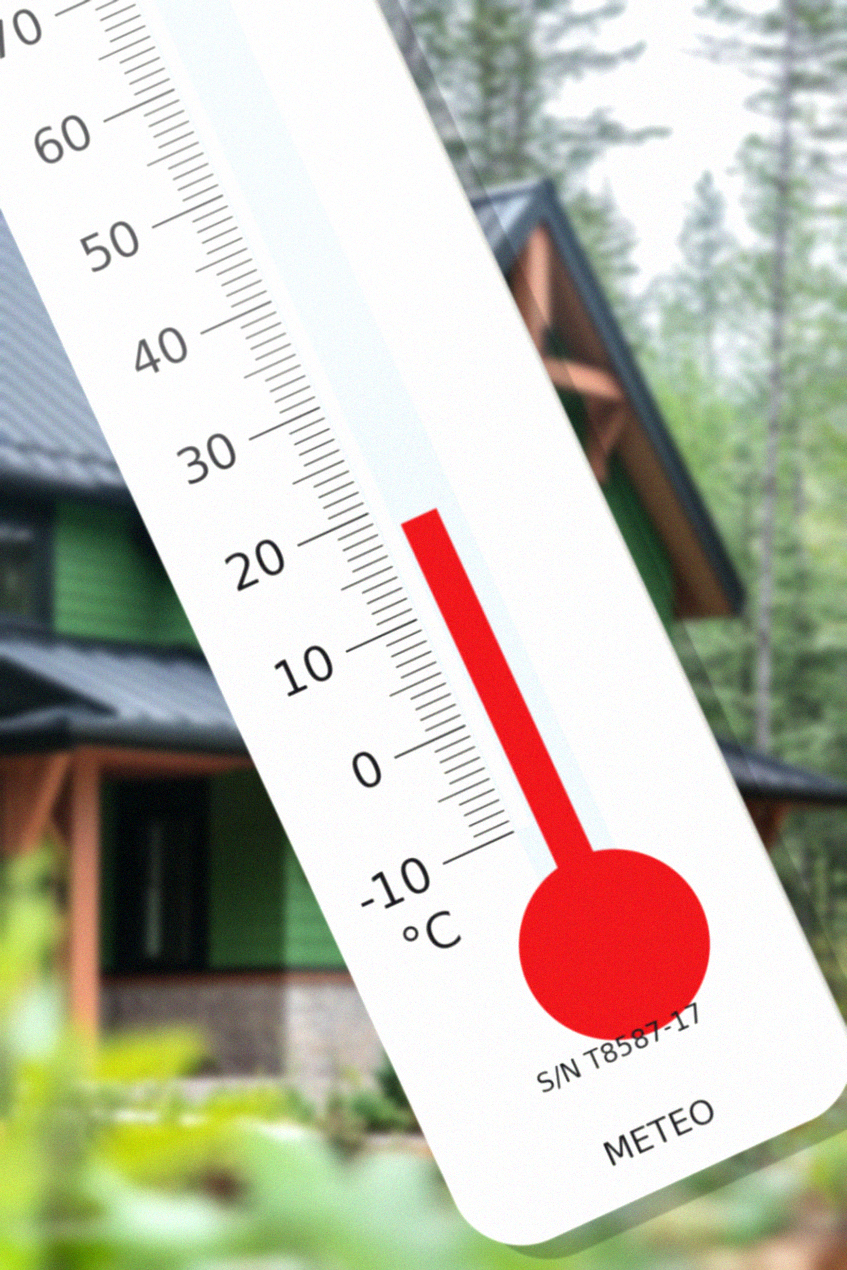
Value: 18,°C
